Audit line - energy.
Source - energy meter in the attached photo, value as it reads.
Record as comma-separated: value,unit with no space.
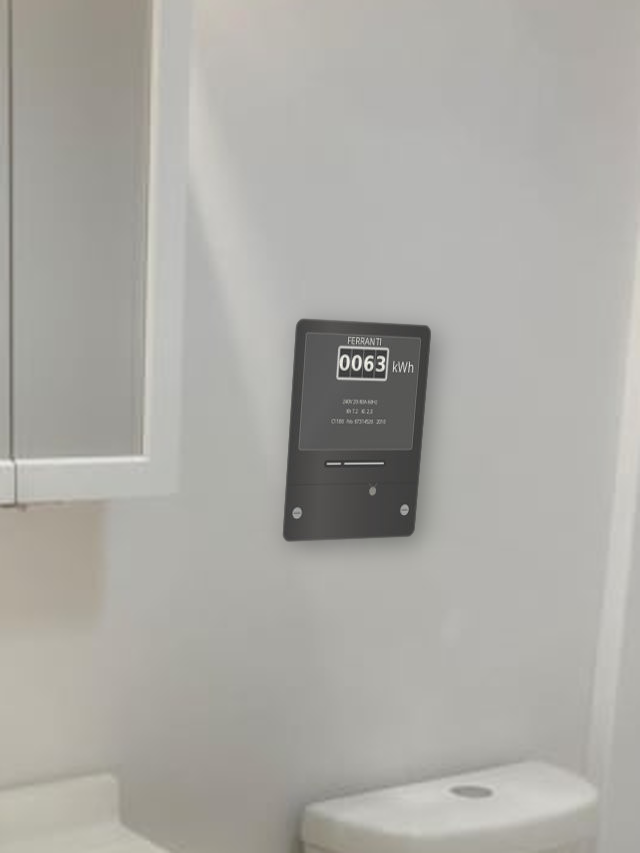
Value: 63,kWh
